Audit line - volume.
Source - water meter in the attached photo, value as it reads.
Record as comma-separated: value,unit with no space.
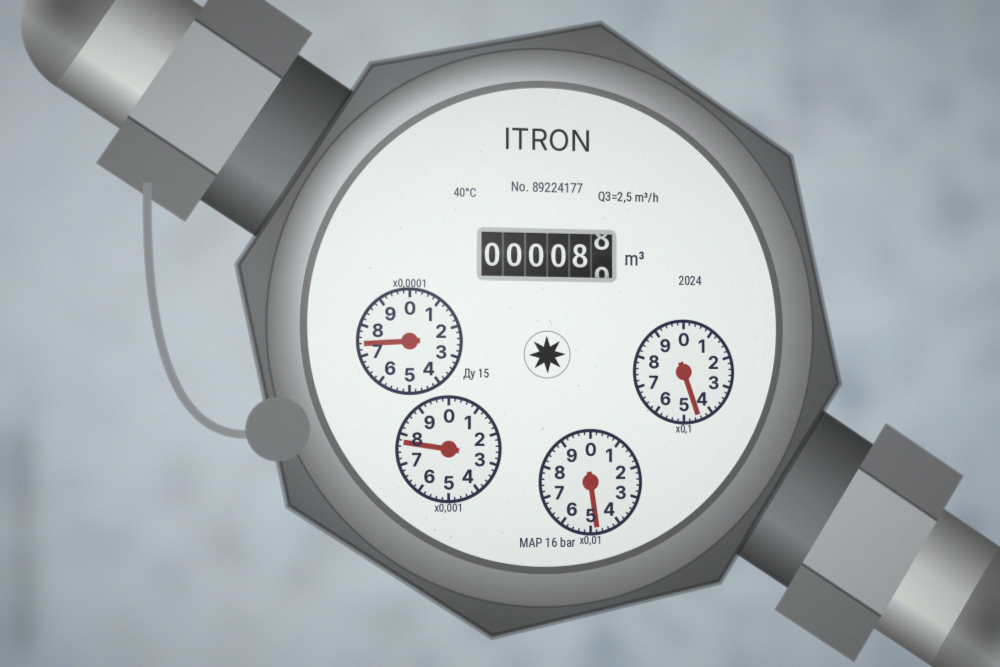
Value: 88.4477,m³
